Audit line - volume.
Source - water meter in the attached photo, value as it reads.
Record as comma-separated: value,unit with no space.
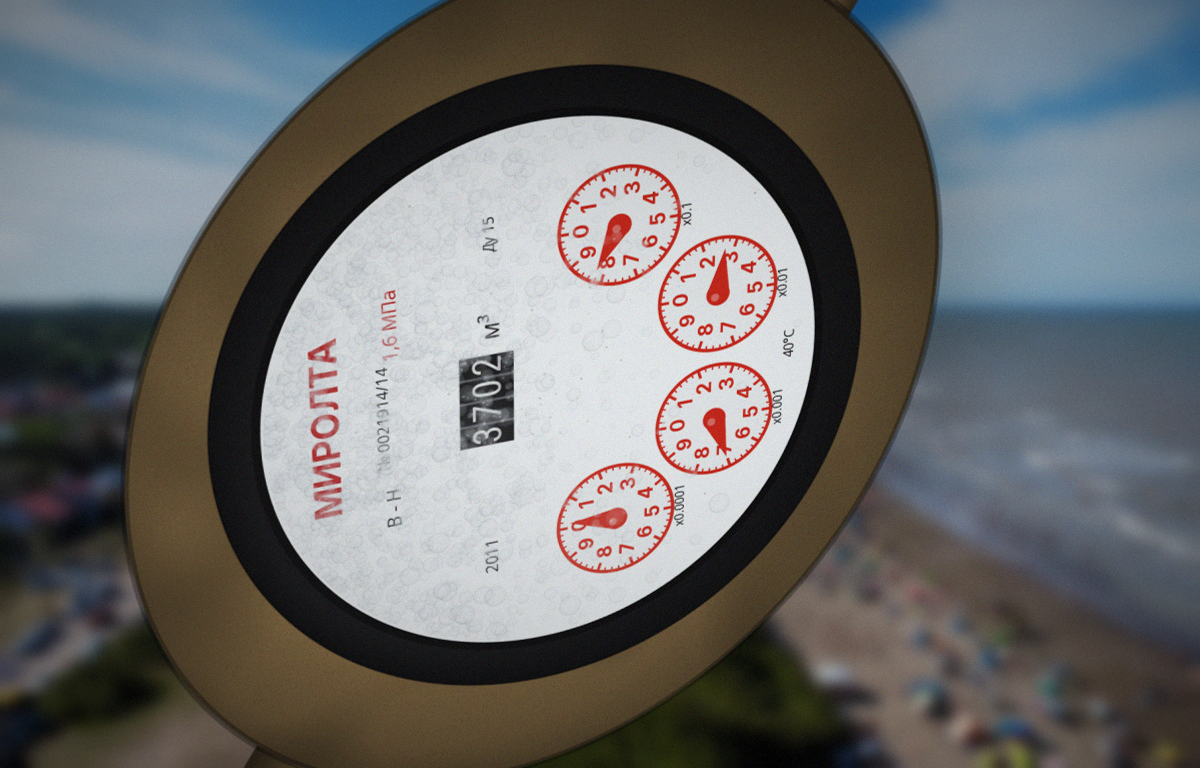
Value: 3702.8270,m³
